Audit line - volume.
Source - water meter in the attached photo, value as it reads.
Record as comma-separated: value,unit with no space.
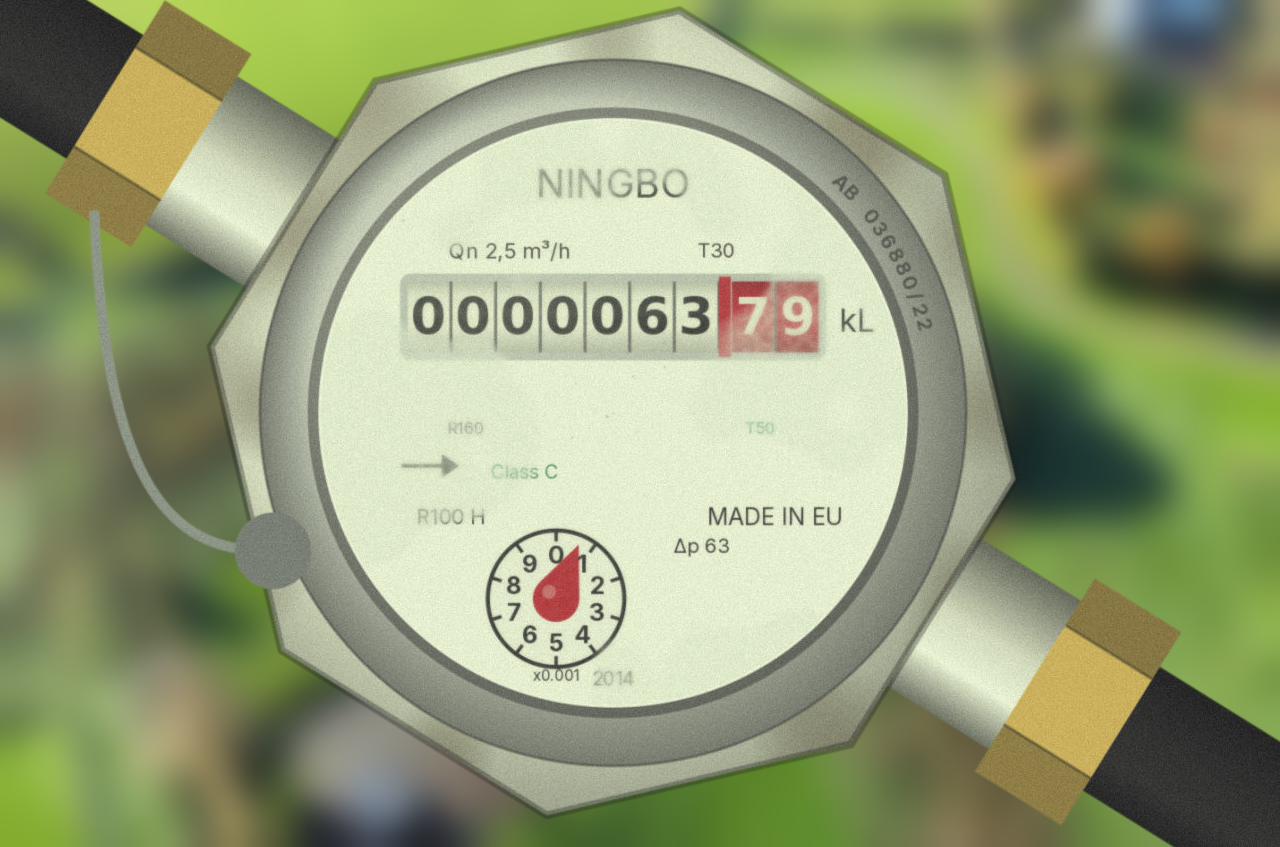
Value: 63.790,kL
